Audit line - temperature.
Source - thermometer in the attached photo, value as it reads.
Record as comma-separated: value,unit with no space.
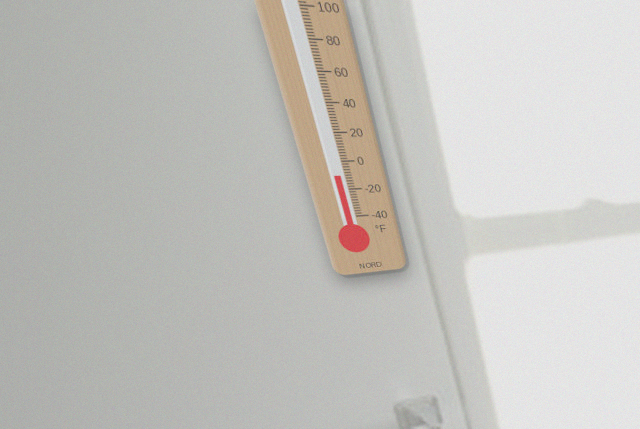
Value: -10,°F
